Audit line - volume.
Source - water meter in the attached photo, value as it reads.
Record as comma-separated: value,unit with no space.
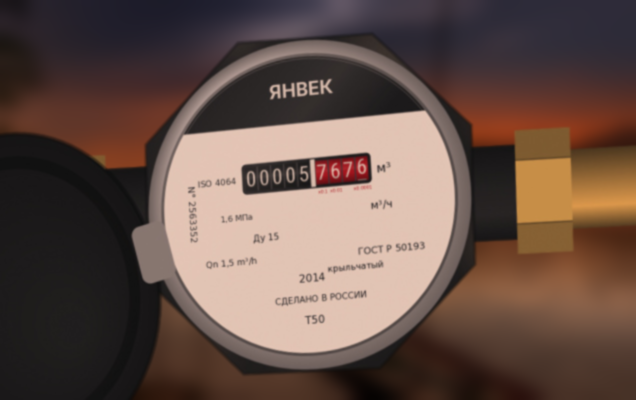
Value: 5.7676,m³
